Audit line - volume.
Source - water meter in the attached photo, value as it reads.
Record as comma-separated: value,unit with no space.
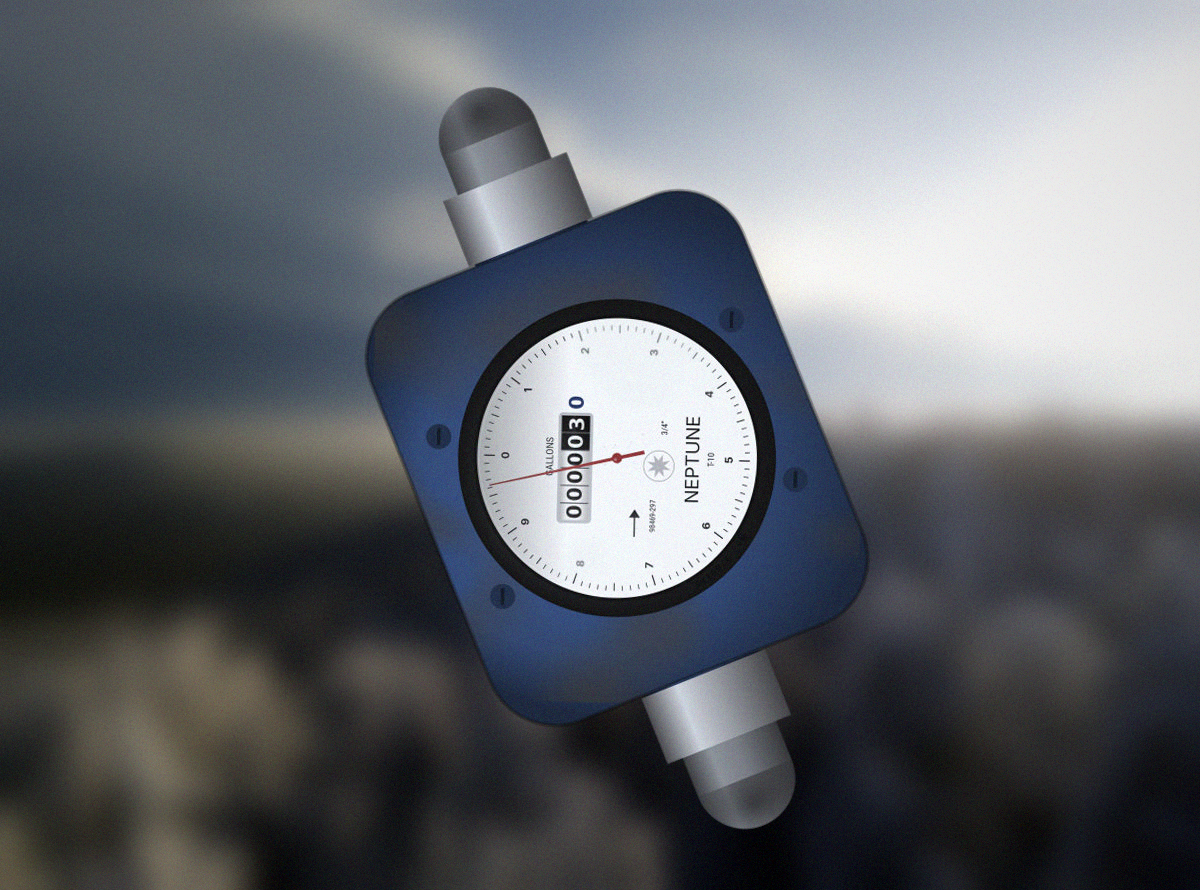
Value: 29.6,gal
